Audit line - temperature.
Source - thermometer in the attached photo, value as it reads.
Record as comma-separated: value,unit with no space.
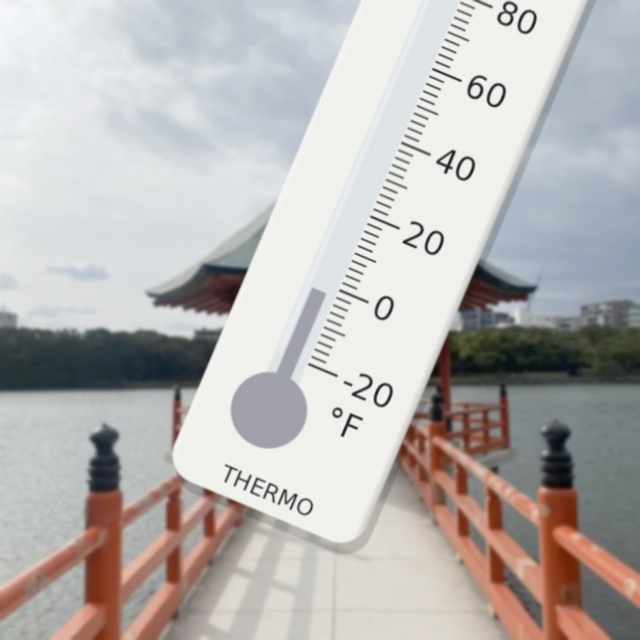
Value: -2,°F
